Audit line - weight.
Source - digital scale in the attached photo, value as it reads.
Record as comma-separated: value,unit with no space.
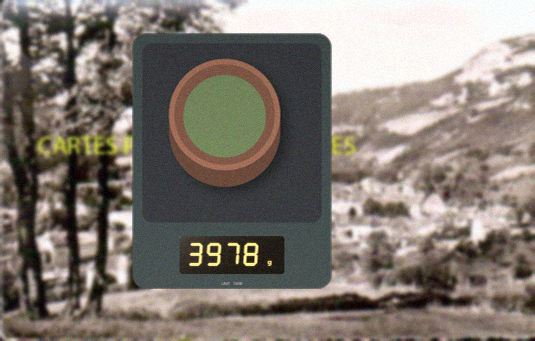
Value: 3978,g
